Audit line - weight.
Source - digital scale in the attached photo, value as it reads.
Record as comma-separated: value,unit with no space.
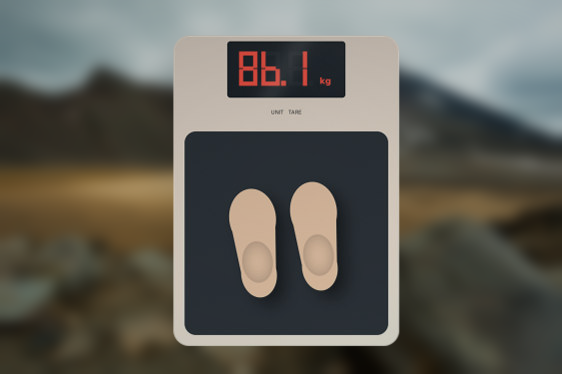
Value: 86.1,kg
